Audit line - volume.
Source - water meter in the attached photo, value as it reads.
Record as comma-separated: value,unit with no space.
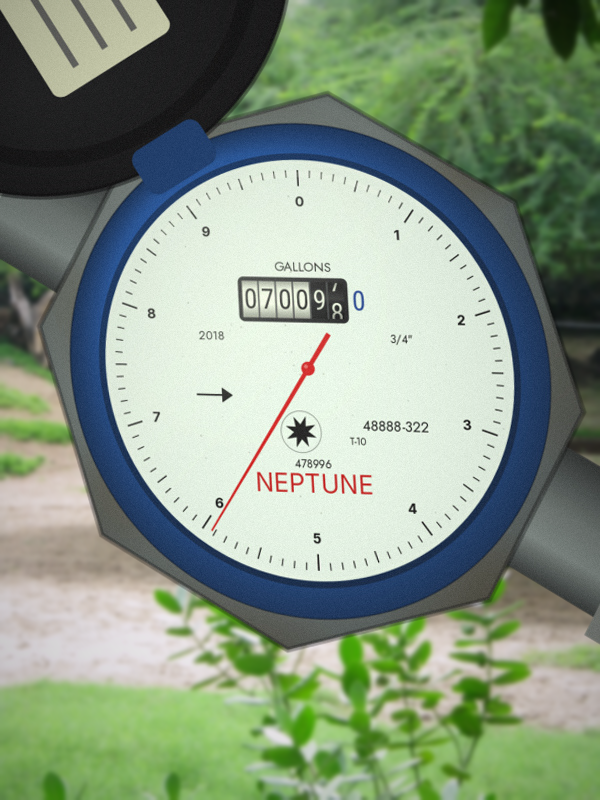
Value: 700975.9,gal
